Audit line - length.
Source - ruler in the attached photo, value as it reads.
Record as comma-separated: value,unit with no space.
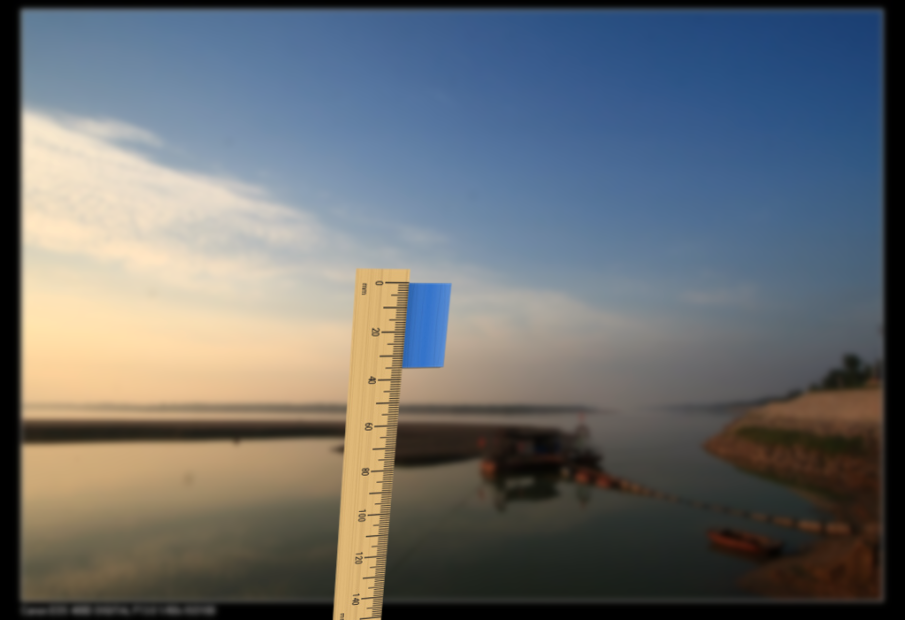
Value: 35,mm
